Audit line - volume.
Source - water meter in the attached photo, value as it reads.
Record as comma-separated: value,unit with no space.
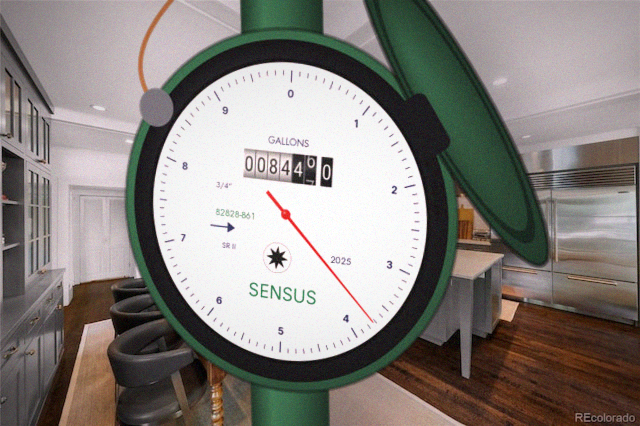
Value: 84463.7,gal
